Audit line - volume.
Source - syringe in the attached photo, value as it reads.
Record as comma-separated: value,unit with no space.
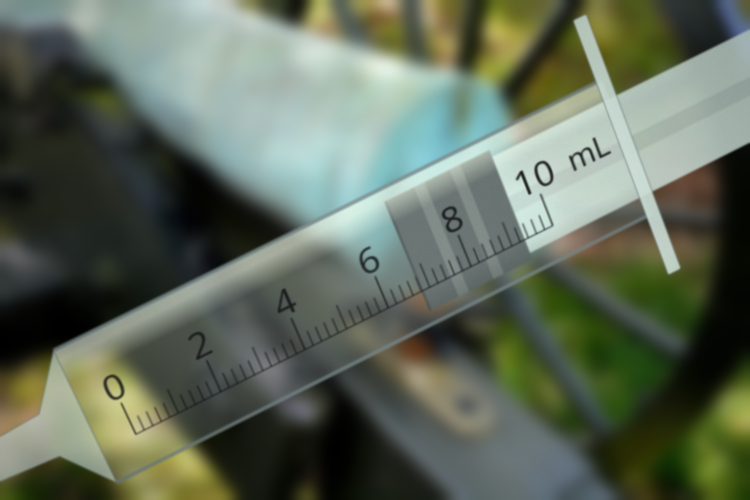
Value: 6.8,mL
